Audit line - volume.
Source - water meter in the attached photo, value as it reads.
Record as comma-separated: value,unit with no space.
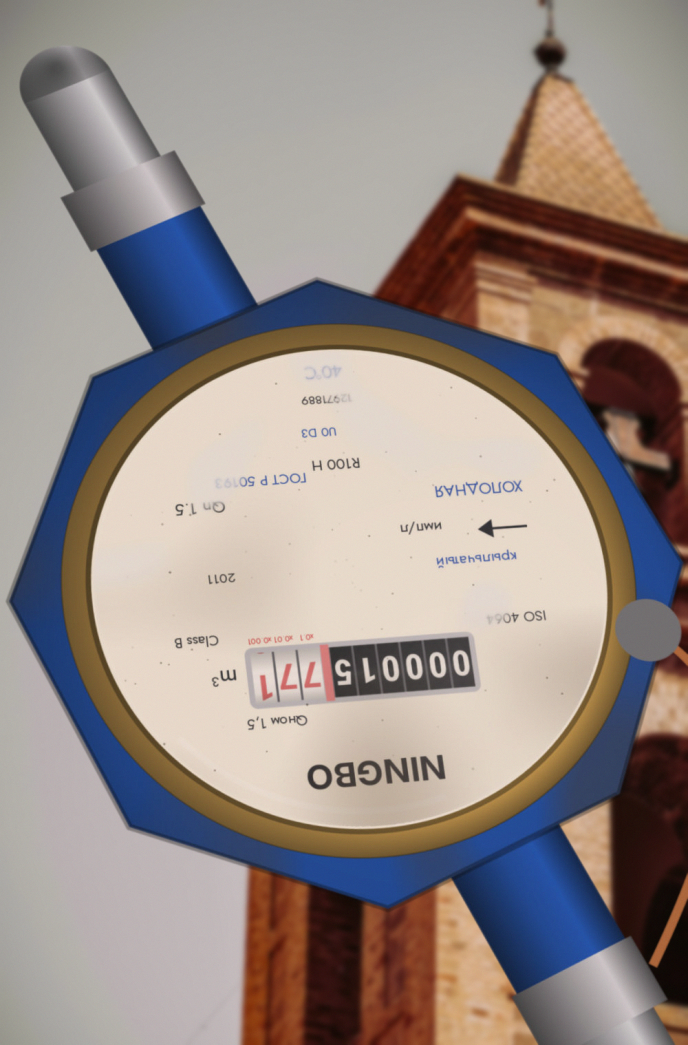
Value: 15.771,m³
